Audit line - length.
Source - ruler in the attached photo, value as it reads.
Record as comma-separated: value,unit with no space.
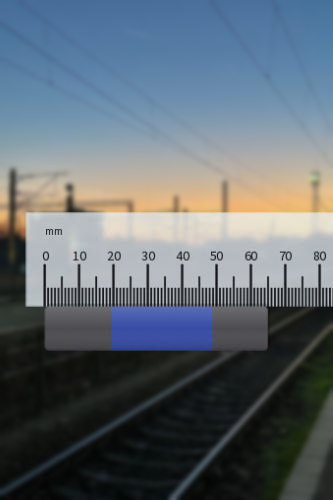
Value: 65,mm
